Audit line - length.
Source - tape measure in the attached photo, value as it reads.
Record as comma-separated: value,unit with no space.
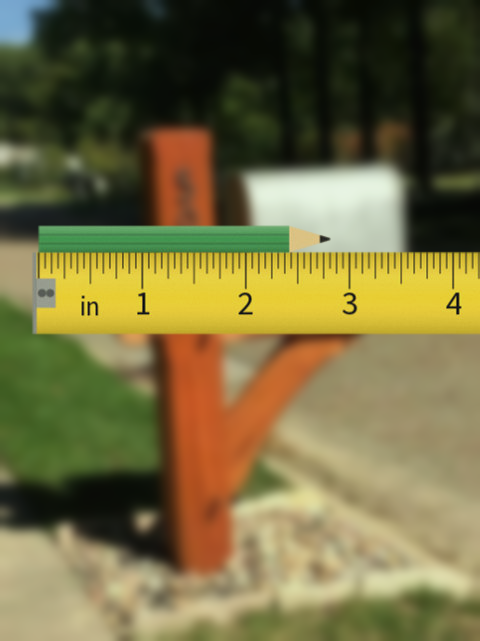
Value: 2.8125,in
